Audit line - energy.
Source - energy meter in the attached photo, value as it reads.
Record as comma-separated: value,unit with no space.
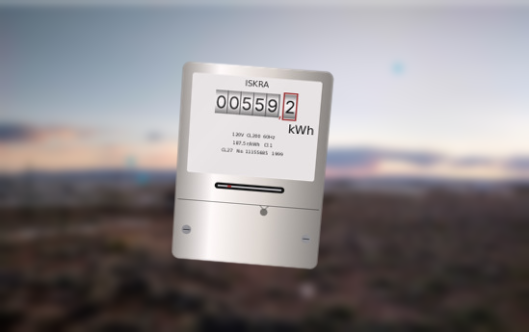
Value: 559.2,kWh
